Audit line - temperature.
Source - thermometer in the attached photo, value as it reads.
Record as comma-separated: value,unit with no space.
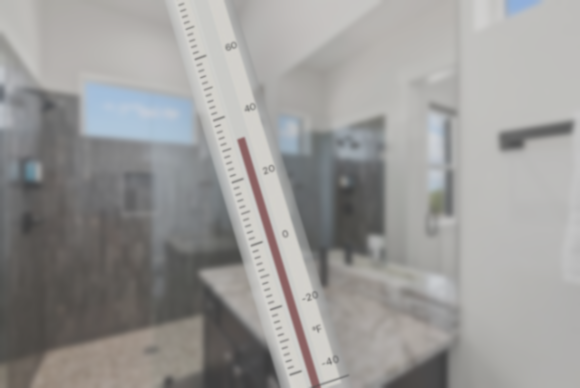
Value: 32,°F
